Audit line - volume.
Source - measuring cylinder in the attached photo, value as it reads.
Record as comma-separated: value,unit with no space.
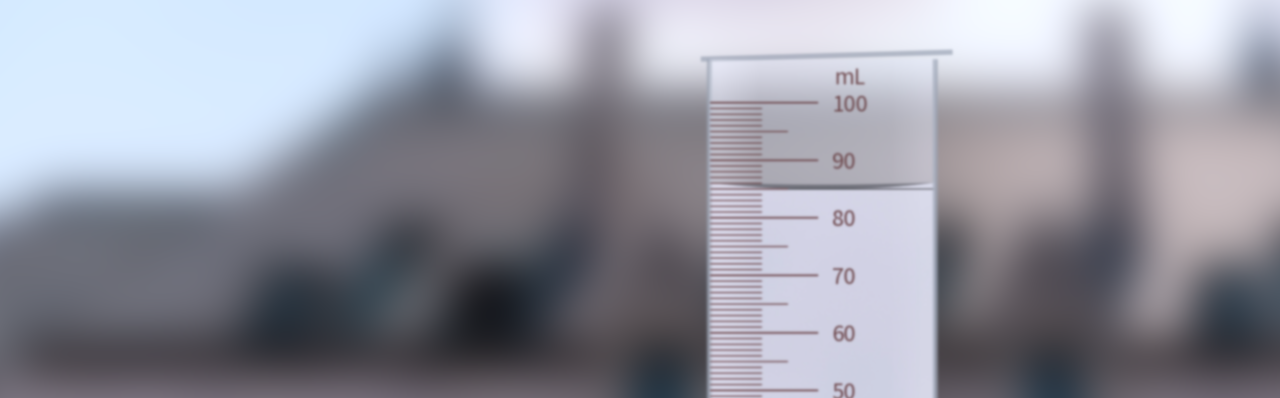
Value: 85,mL
